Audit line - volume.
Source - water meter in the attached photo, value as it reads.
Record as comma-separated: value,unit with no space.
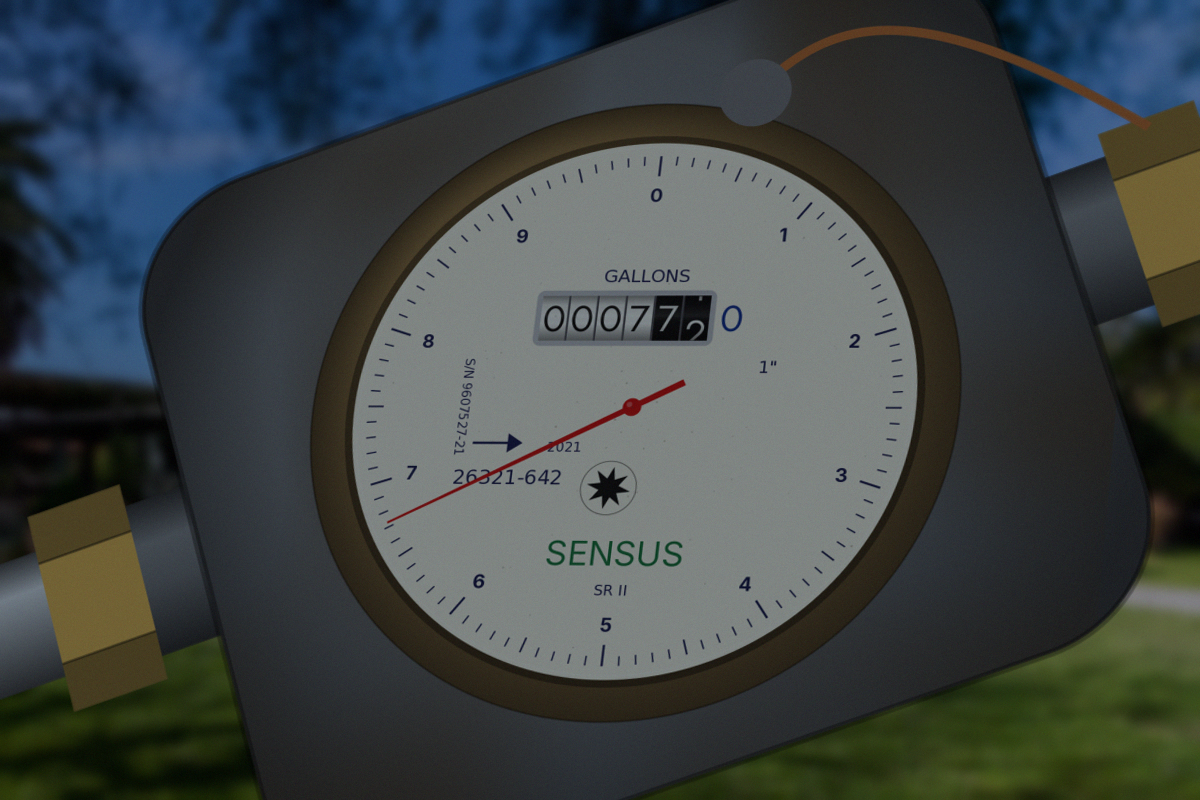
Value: 7716.7,gal
